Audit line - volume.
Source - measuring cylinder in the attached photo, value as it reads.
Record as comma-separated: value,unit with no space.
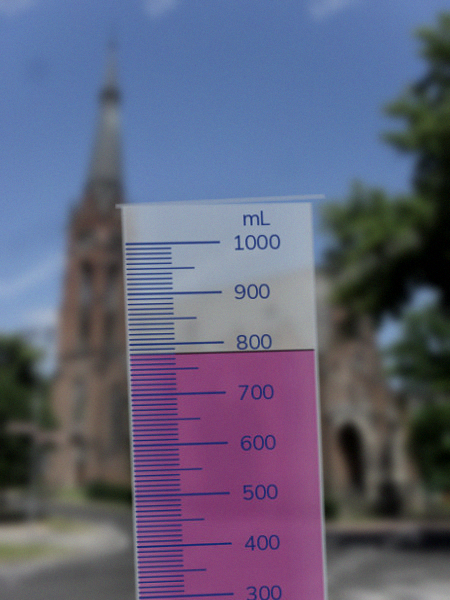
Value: 780,mL
